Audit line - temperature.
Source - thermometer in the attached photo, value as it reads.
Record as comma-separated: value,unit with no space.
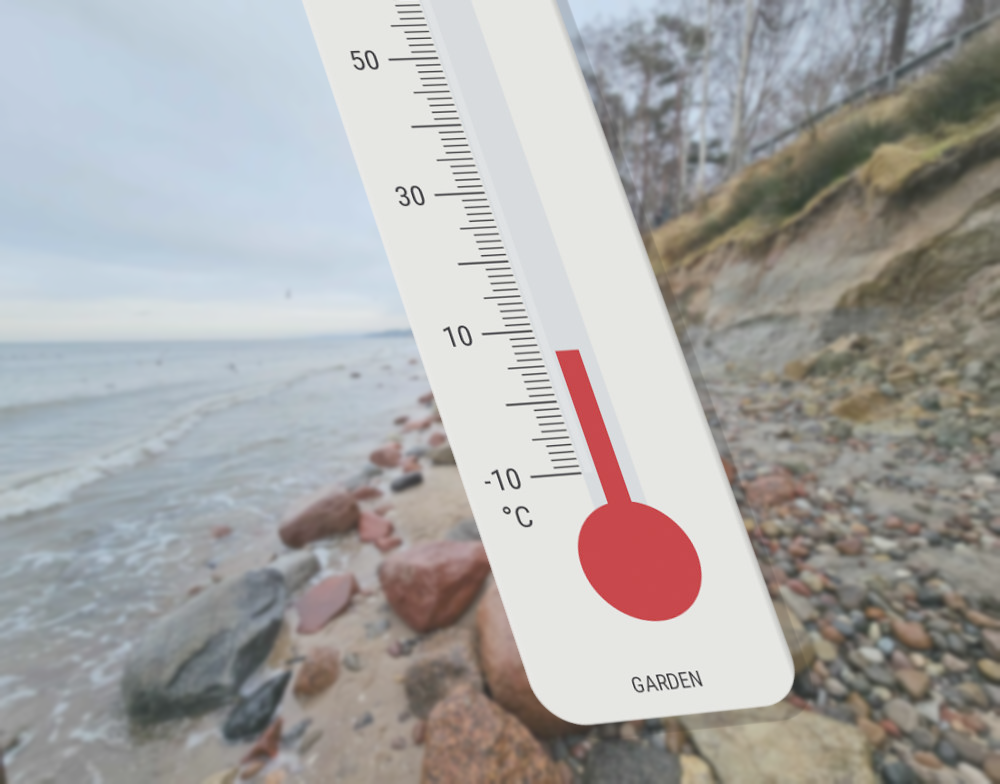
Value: 7,°C
